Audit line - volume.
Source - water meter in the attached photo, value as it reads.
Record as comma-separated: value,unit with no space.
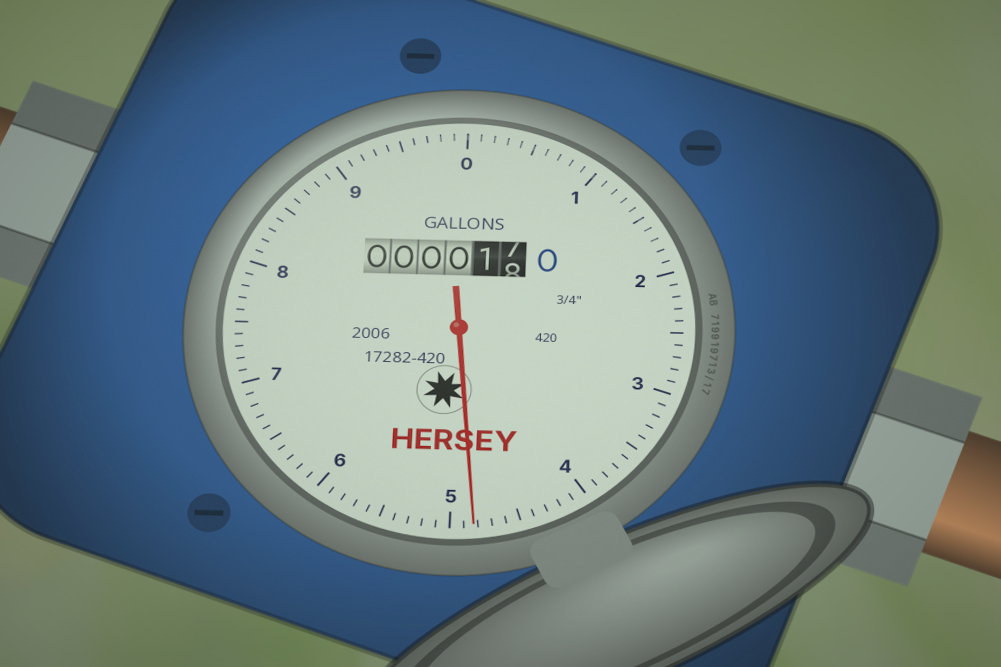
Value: 174.8,gal
